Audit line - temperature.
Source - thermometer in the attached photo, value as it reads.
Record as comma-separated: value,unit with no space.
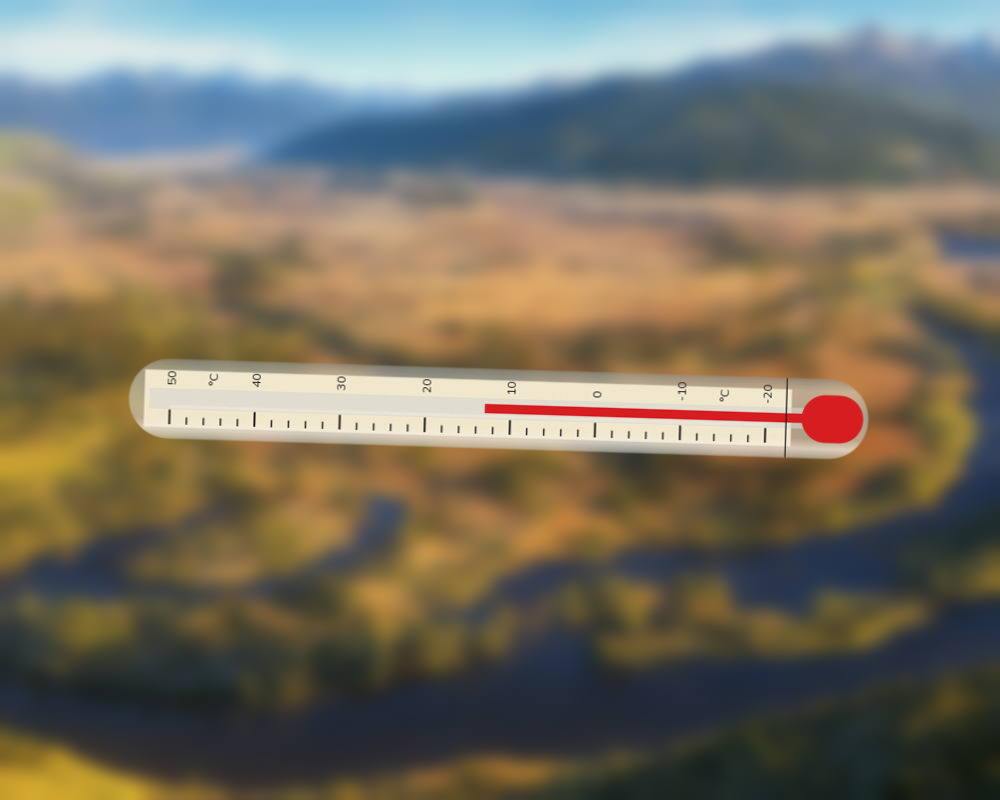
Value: 13,°C
